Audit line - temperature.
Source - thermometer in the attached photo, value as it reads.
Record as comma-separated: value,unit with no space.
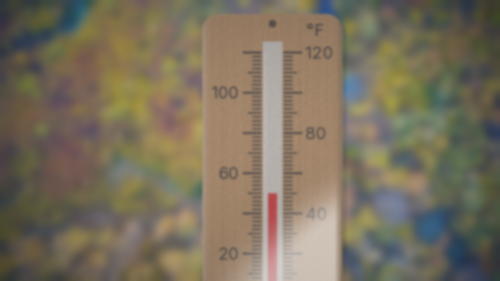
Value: 50,°F
